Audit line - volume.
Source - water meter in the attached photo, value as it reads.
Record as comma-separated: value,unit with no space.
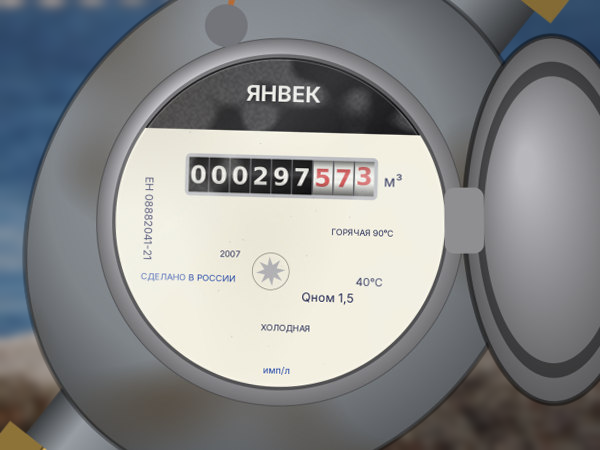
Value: 297.573,m³
